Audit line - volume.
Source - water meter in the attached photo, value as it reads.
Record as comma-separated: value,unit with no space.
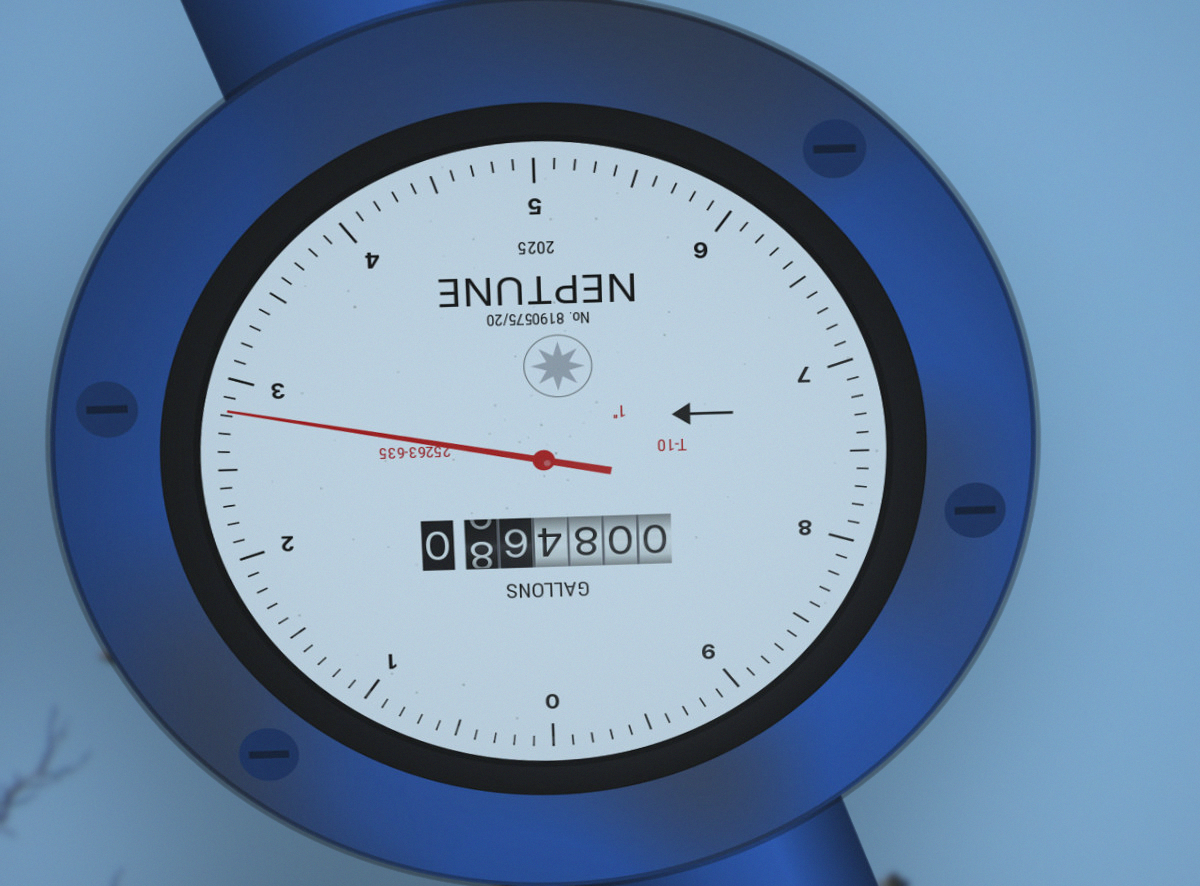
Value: 84682.8,gal
